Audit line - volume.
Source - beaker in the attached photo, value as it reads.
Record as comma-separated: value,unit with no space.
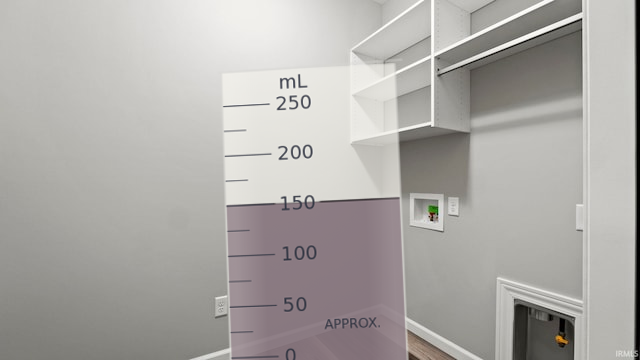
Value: 150,mL
